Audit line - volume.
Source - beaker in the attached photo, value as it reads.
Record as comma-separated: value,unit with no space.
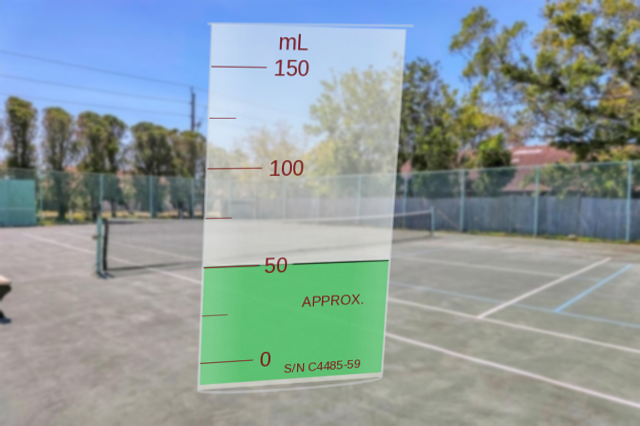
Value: 50,mL
